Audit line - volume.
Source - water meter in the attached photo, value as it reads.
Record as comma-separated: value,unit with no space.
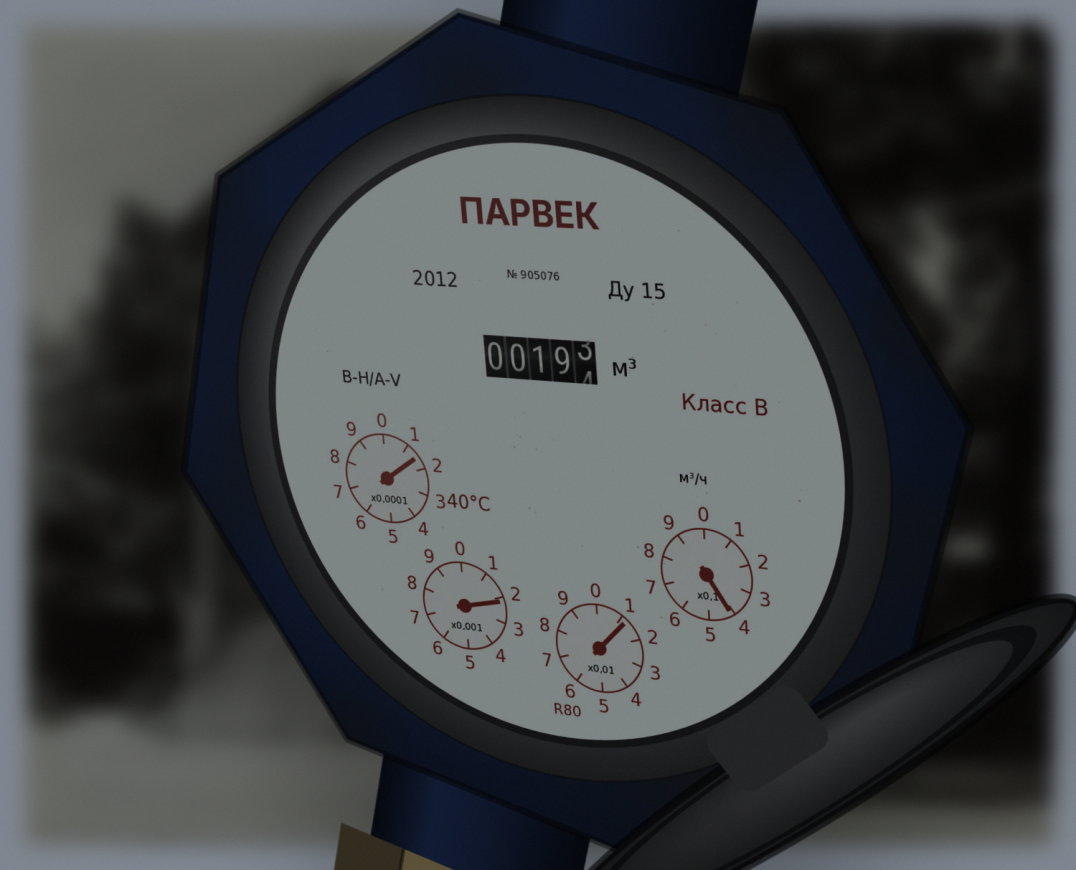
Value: 193.4121,m³
